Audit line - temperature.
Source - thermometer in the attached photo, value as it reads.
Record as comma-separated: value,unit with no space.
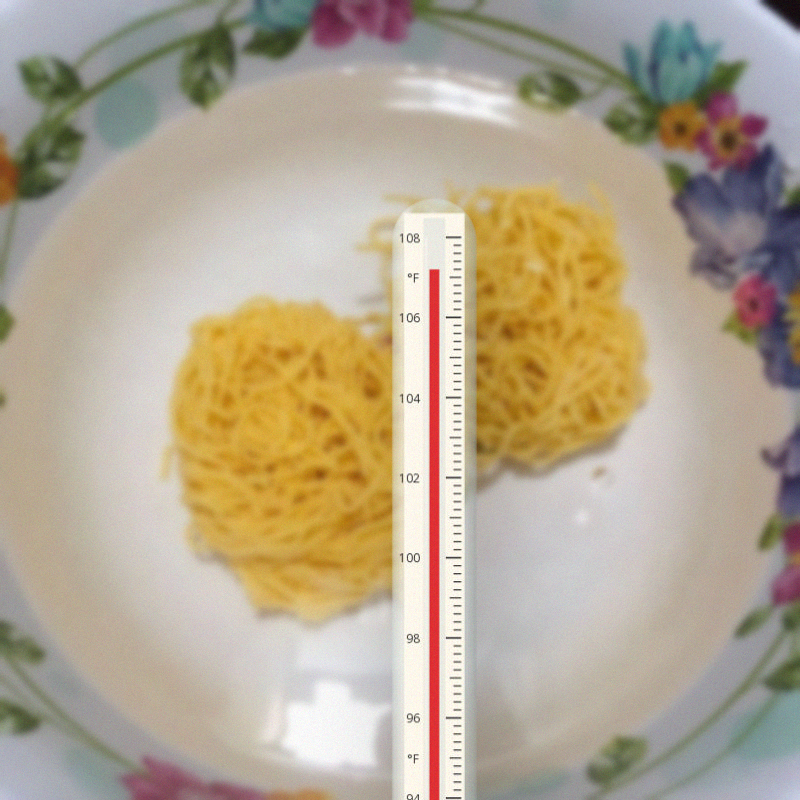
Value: 107.2,°F
